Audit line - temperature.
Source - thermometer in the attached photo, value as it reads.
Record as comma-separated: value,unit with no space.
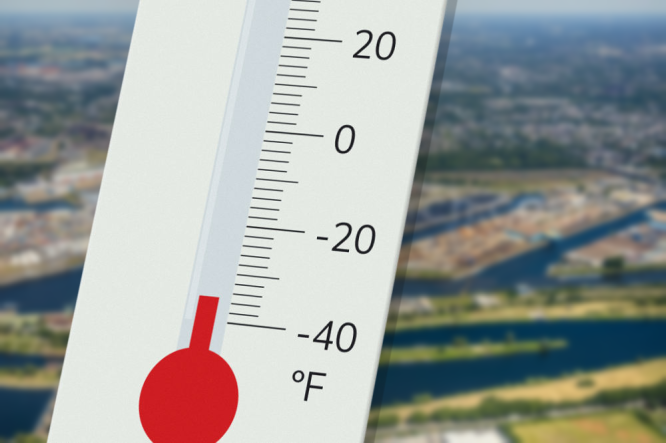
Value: -35,°F
